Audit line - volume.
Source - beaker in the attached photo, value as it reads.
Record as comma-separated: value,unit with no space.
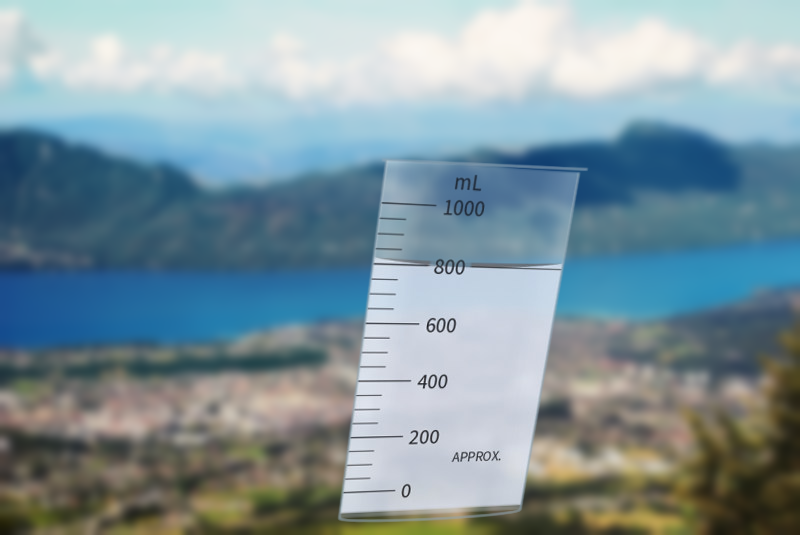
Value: 800,mL
